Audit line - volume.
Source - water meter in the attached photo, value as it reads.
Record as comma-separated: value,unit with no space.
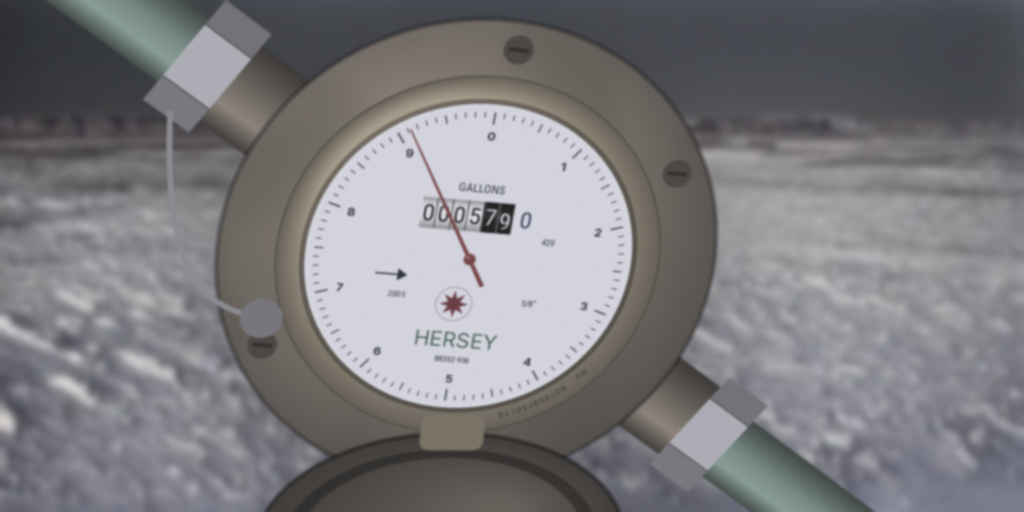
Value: 5789.1,gal
